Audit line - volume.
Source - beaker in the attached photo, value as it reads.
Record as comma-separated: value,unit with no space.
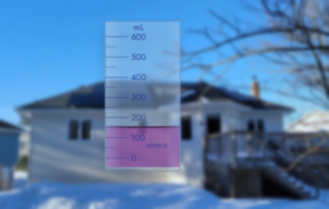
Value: 150,mL
